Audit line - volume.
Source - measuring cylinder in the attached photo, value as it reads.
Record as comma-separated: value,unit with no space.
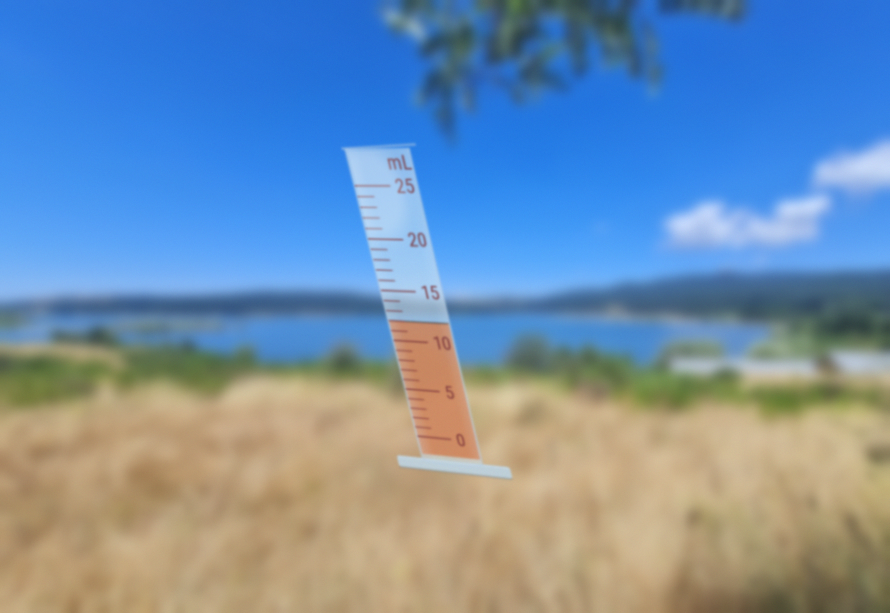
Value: 12,mL
